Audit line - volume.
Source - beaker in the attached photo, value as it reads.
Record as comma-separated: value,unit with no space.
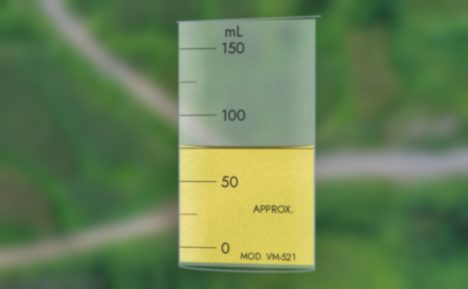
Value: 75,mL
